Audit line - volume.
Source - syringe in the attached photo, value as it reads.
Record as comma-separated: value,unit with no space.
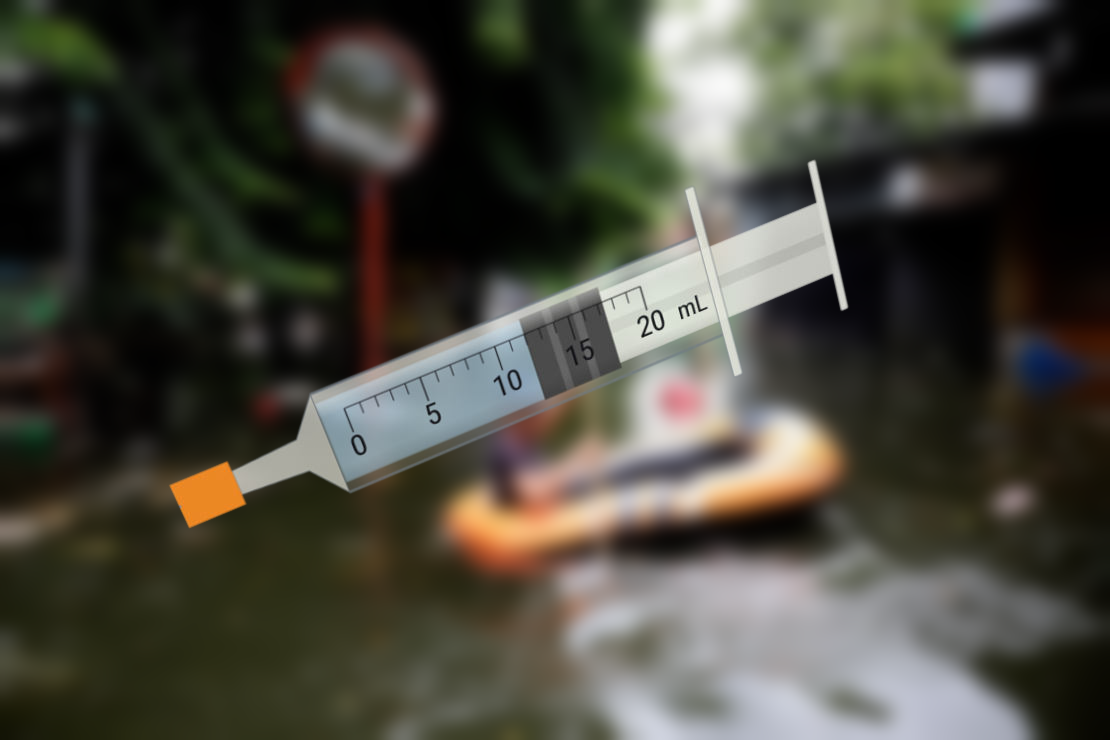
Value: 12,mL
